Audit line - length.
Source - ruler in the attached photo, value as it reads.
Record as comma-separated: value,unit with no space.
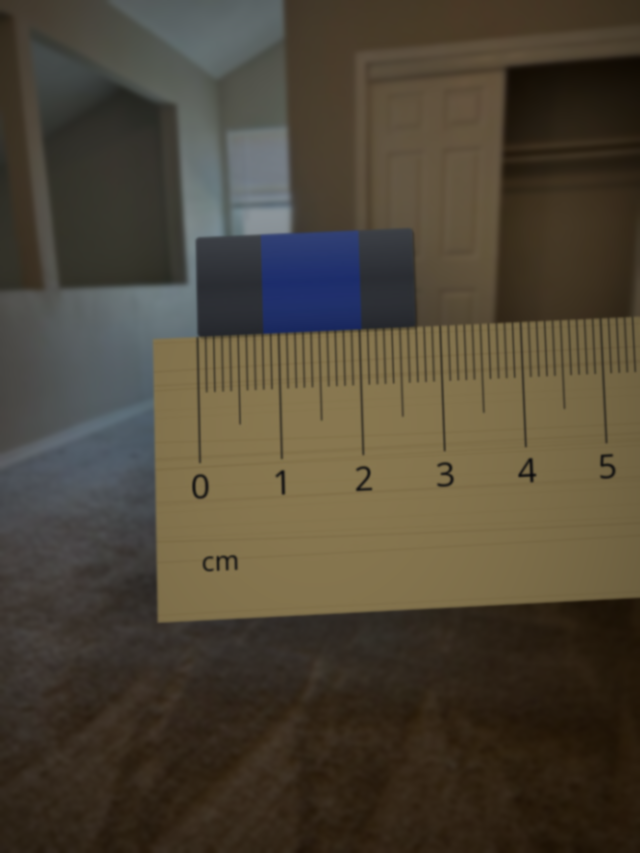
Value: 2.7,cm
